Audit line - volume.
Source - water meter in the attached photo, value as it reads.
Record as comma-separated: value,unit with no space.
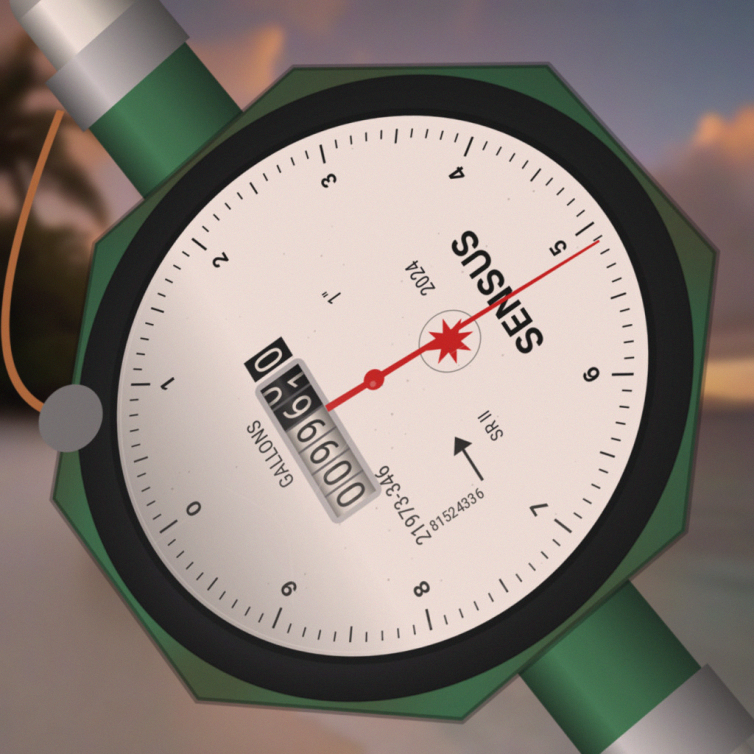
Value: 99605.1,gal
